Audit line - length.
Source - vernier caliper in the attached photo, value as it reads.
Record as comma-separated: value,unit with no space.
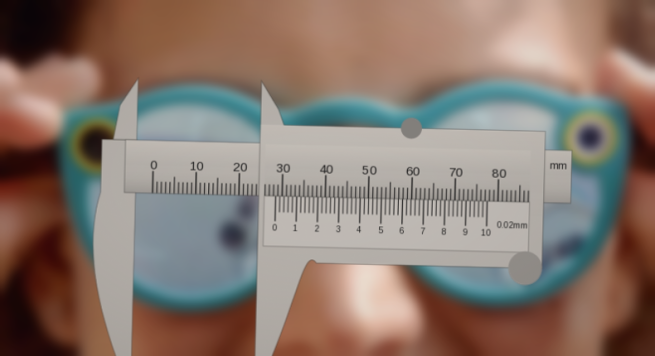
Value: 28.5,mm
